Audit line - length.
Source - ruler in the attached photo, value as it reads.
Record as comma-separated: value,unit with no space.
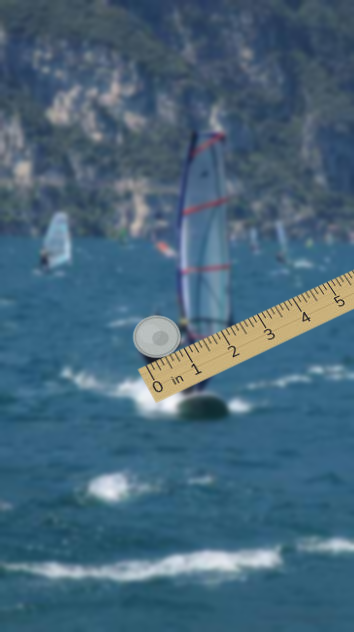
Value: 1.125,in
